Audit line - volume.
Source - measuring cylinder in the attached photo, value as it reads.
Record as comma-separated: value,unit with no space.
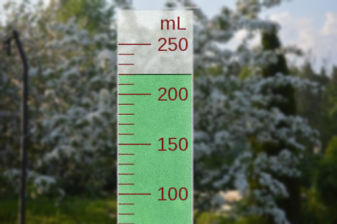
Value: 220,mL
